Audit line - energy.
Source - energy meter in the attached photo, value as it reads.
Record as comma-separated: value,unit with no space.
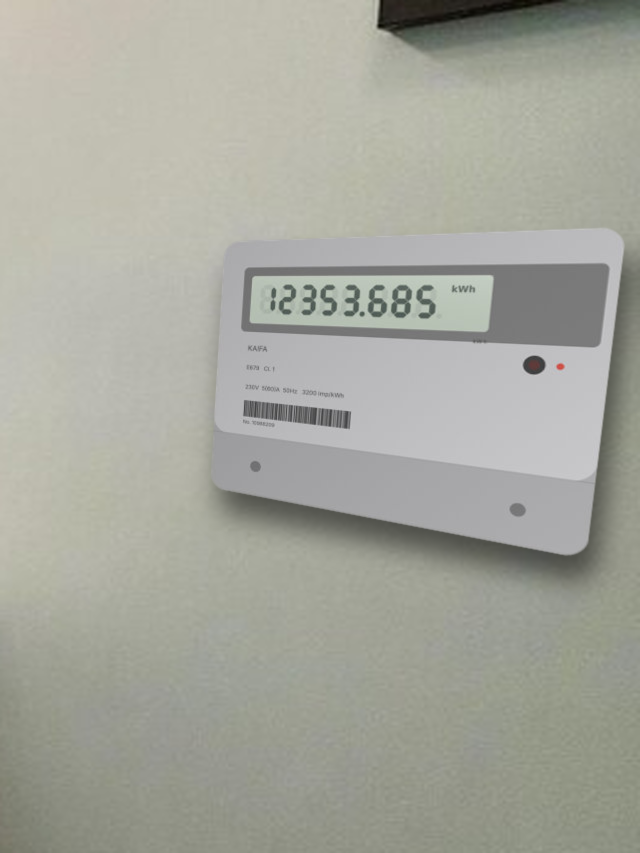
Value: 12353.685,kWh
